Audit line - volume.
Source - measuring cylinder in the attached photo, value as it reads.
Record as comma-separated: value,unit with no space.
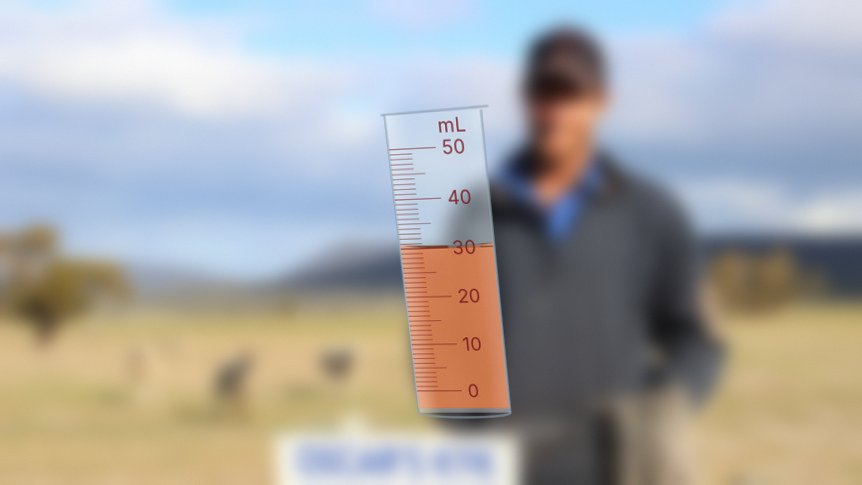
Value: 30,mL
